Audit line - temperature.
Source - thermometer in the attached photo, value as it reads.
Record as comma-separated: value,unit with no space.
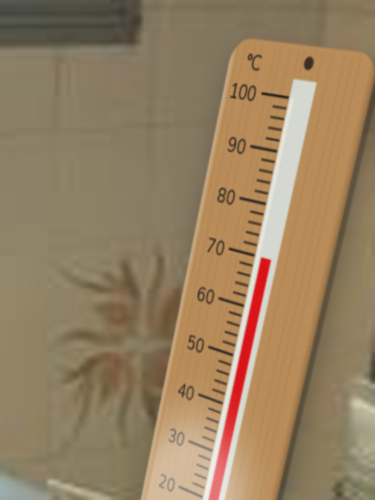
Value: 70,°C
